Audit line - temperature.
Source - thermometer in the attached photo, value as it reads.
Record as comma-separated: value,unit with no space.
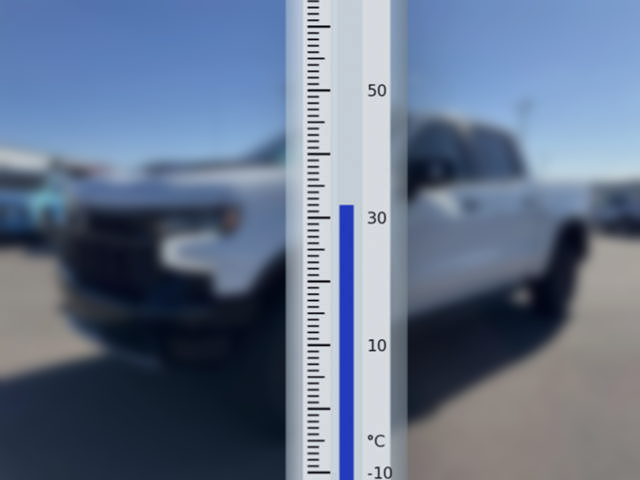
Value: 32,°C
